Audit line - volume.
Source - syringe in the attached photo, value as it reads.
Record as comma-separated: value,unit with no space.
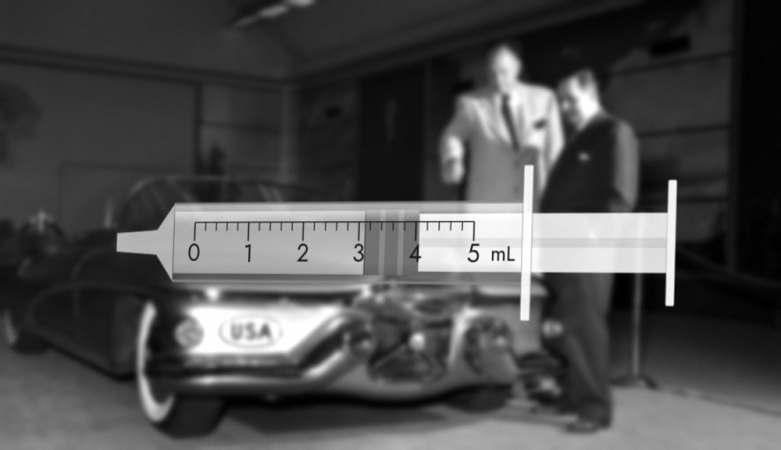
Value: 3.1,mL
